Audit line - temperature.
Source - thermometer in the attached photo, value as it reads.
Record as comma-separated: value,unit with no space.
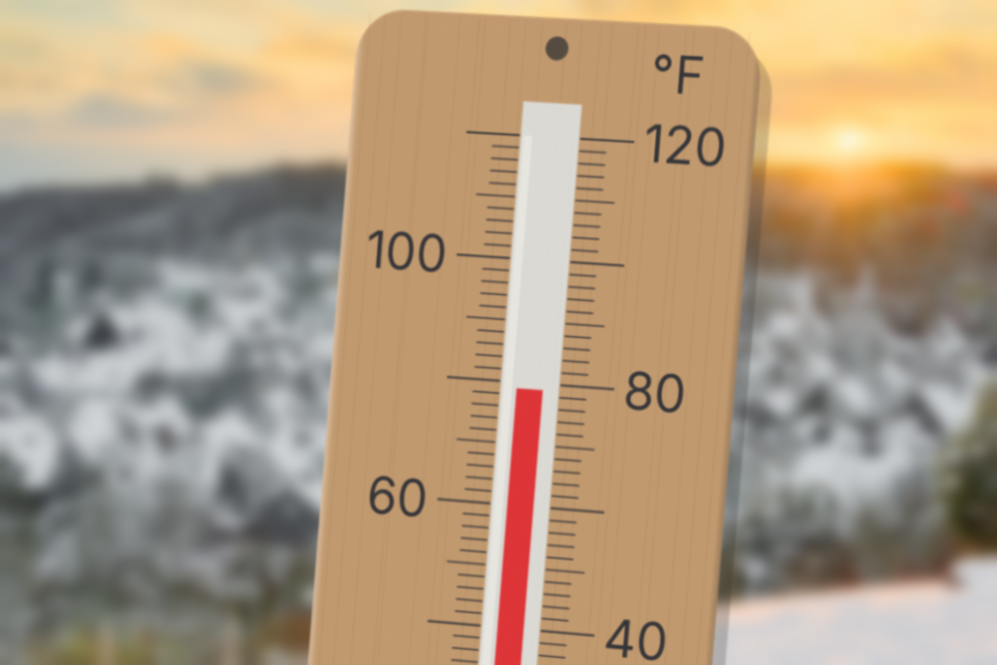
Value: 79,°F
